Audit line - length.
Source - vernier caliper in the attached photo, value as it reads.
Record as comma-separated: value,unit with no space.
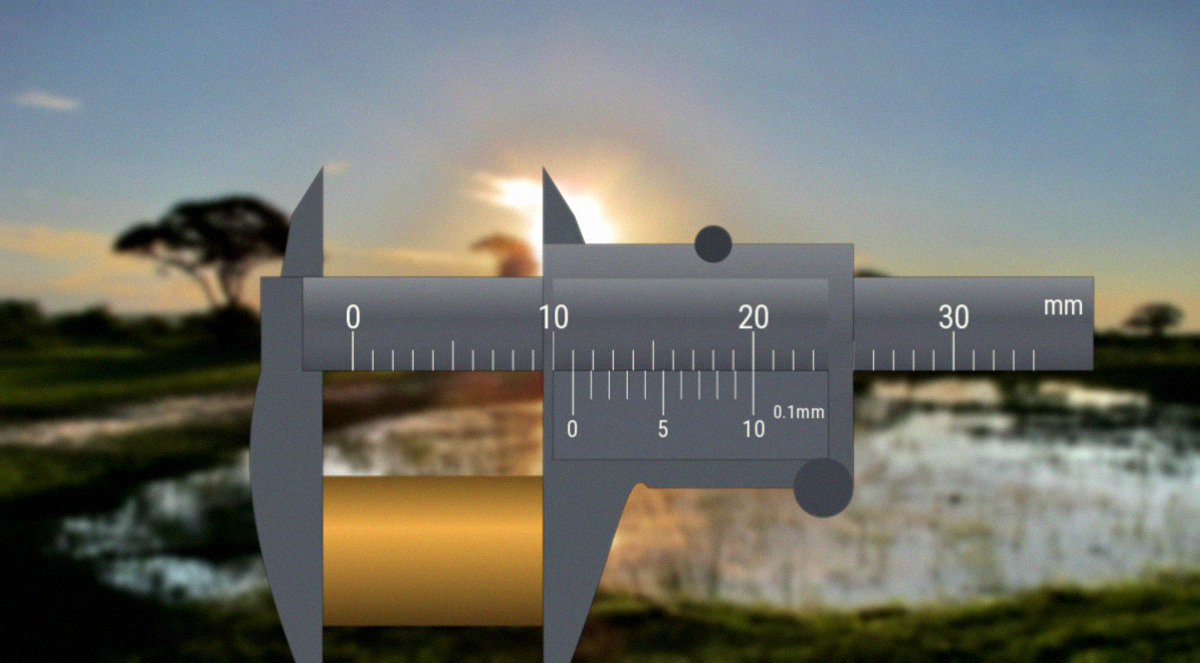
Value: 11.0,mm
